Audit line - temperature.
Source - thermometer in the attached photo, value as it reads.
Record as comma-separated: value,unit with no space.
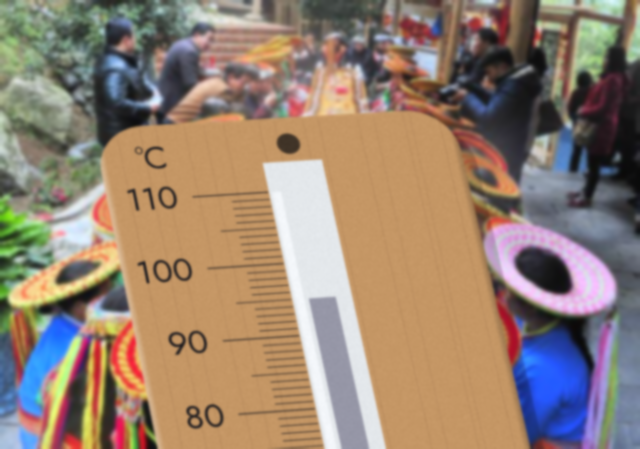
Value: 95,°C
